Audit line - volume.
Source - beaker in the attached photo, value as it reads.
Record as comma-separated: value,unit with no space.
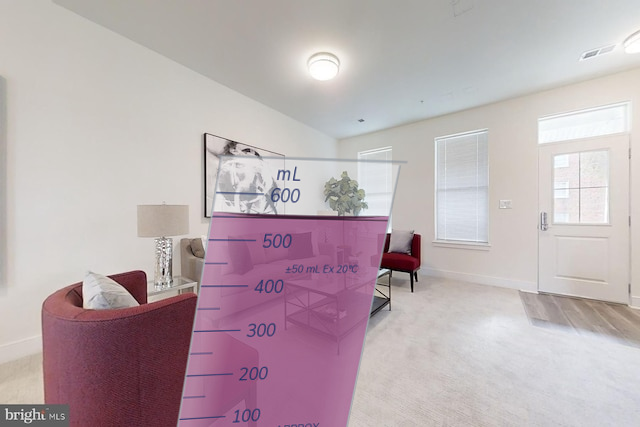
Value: 550,mL
